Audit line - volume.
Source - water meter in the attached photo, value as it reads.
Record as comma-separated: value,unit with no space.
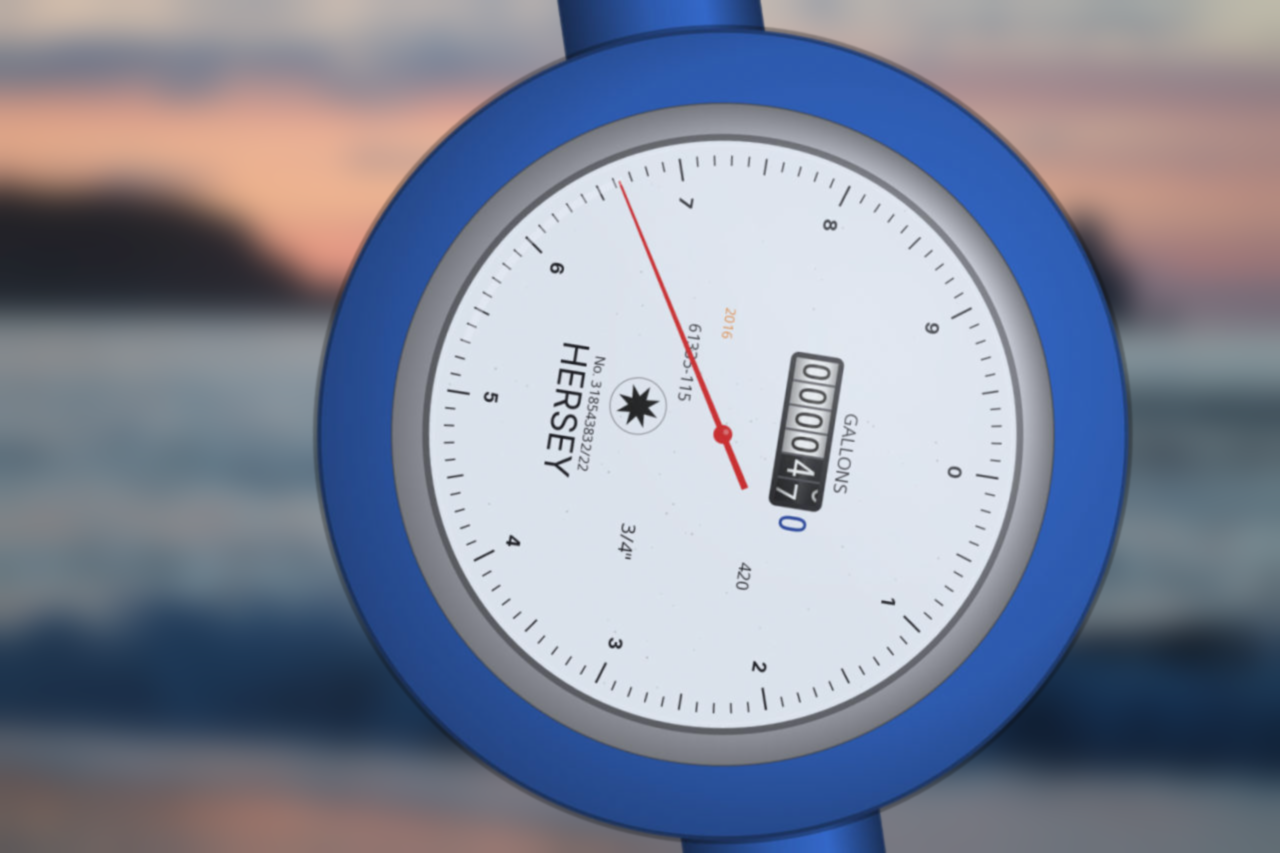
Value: 466.6,gal
